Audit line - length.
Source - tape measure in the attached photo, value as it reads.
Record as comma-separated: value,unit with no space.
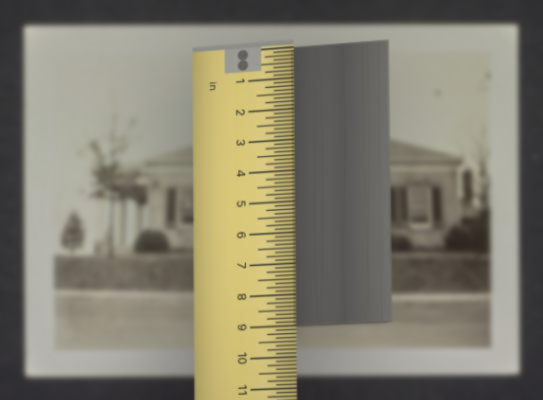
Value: 9,in
